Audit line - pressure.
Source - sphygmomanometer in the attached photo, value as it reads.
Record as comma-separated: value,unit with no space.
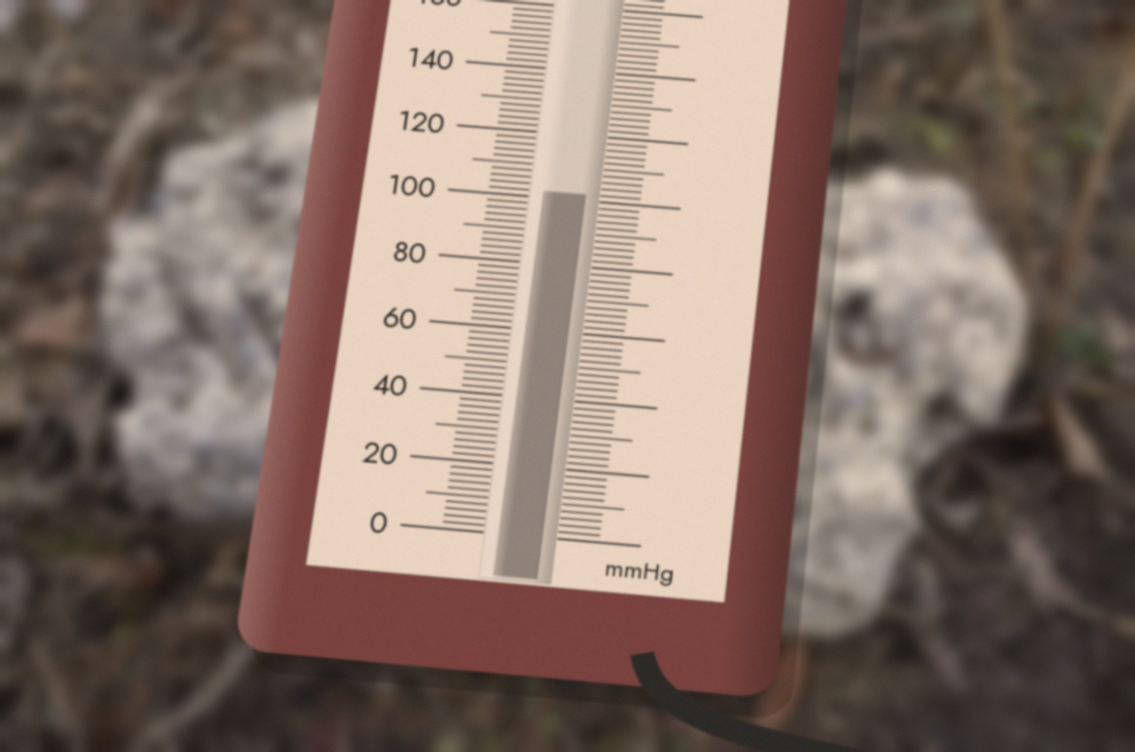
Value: 102,mmHg
